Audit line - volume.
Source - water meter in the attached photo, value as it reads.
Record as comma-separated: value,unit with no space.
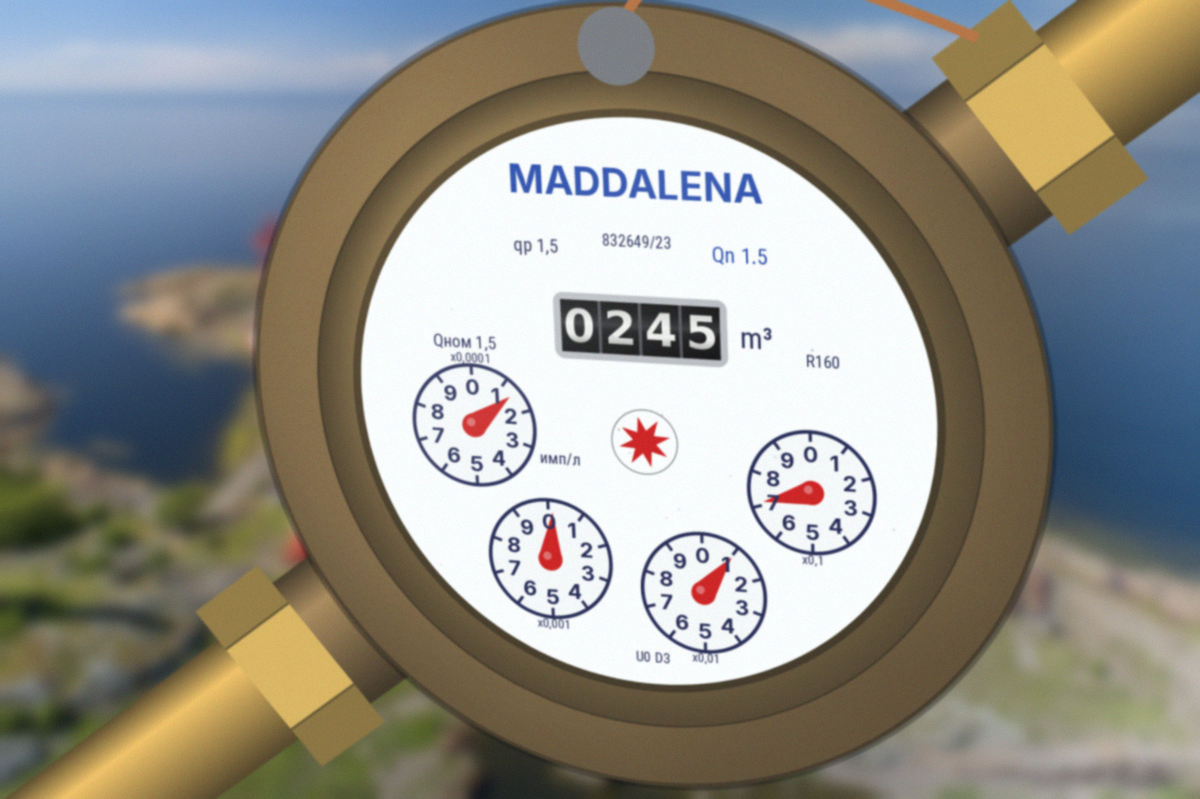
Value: 245.7101,m³
